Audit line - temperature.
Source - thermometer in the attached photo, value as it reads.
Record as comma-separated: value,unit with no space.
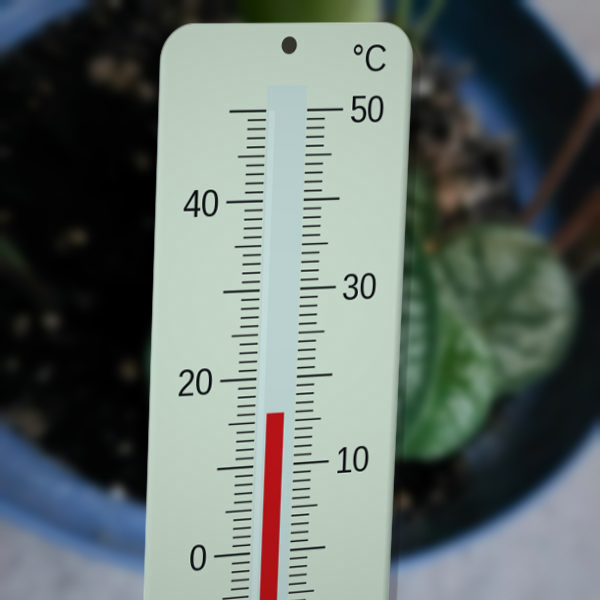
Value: 16,°C
